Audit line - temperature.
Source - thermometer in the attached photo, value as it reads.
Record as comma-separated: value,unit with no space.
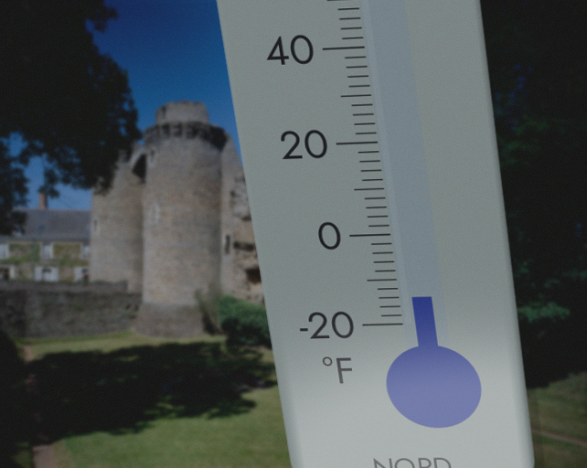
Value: -14,°F
